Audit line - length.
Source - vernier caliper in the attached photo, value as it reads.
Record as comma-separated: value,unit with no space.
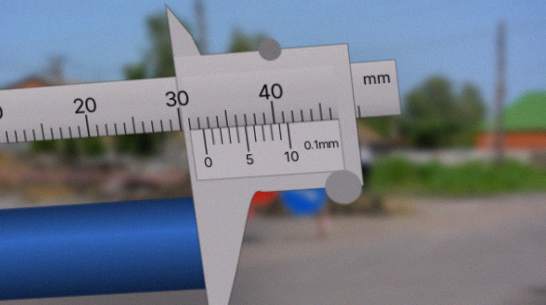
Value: 32.4,mm
